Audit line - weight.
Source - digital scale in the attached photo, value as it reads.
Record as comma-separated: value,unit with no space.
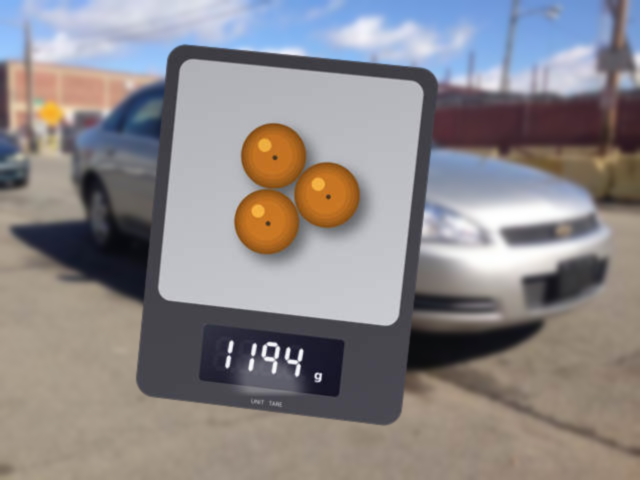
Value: 1194,g
